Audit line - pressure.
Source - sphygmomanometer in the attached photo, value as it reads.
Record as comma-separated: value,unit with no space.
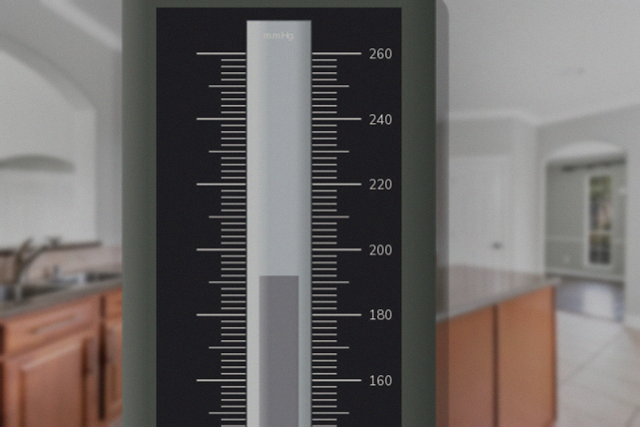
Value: 192,mmHg
